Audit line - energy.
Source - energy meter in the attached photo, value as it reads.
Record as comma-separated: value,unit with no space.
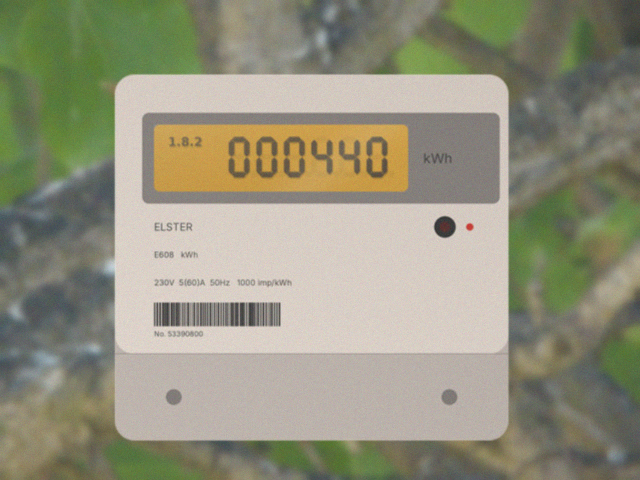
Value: 440,kWh
